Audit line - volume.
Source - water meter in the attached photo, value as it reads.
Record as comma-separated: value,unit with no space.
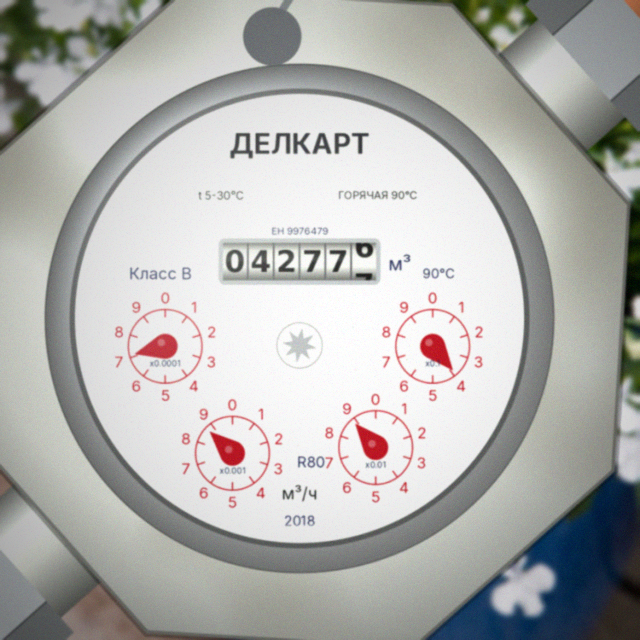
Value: 42776.3887,m³
